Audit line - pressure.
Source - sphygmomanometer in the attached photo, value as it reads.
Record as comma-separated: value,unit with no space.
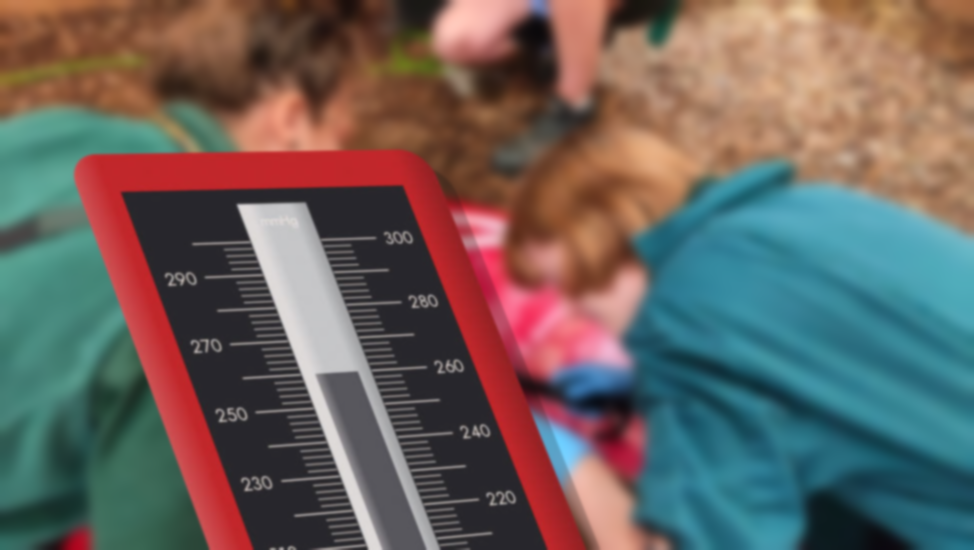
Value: 260,mmHg
